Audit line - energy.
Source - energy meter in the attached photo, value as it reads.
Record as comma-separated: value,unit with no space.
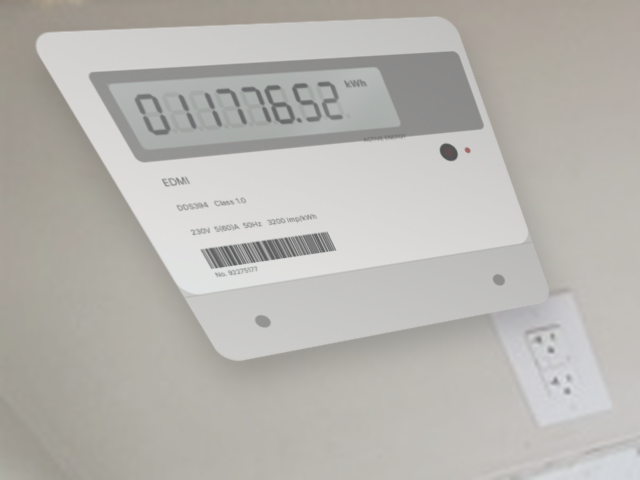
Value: 11776.52,kWh
